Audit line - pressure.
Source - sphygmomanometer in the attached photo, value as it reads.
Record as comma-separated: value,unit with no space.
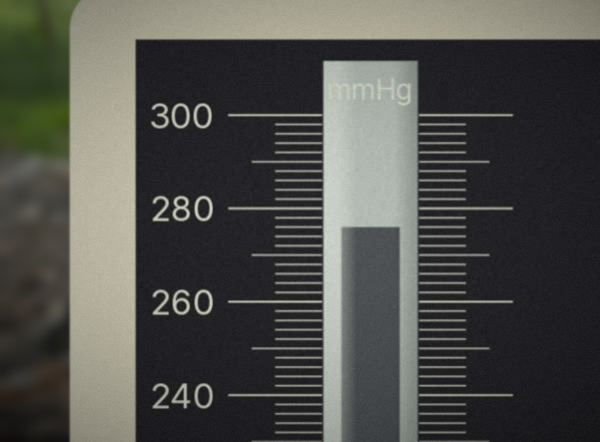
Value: 276,mmHg
